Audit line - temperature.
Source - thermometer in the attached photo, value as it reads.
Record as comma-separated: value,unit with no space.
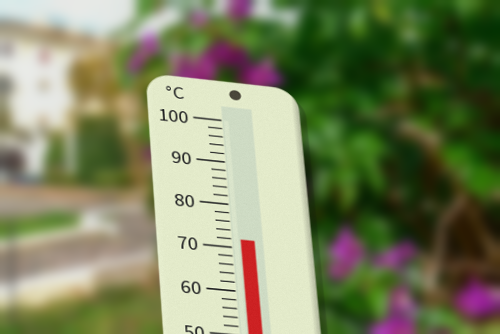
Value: 72,°C
